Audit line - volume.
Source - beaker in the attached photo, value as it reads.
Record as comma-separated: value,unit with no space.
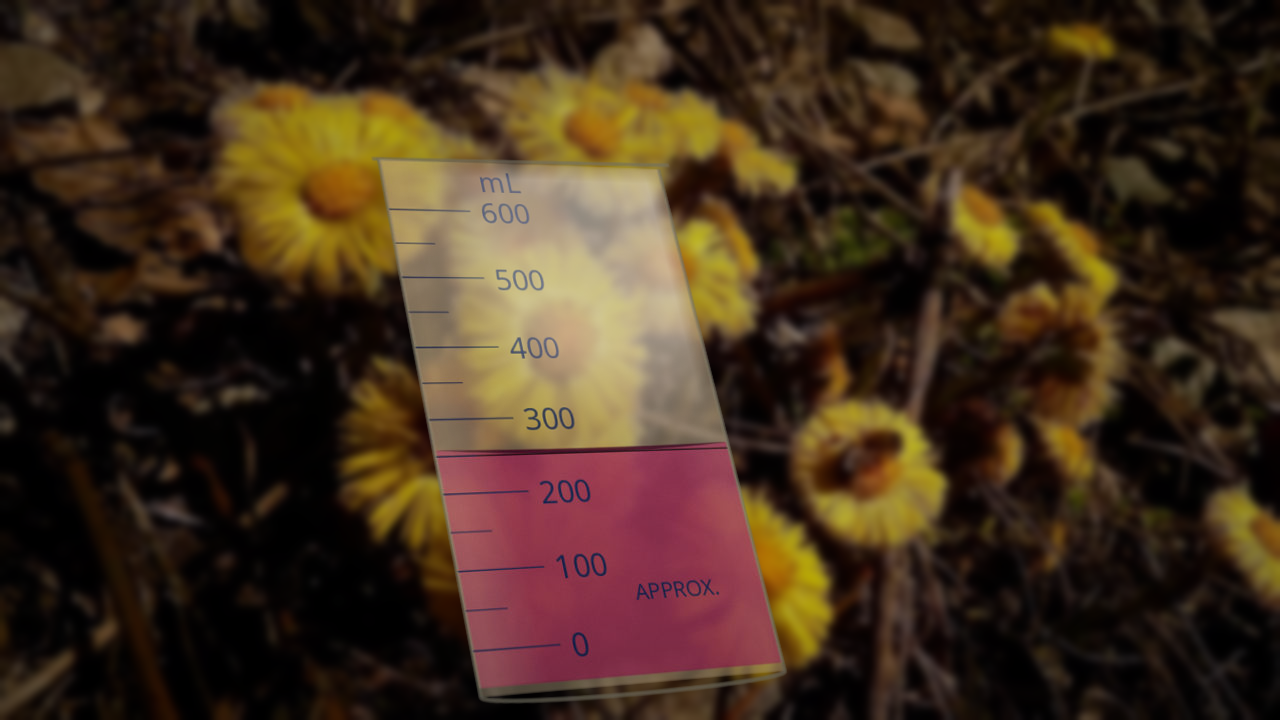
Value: 250,mL
